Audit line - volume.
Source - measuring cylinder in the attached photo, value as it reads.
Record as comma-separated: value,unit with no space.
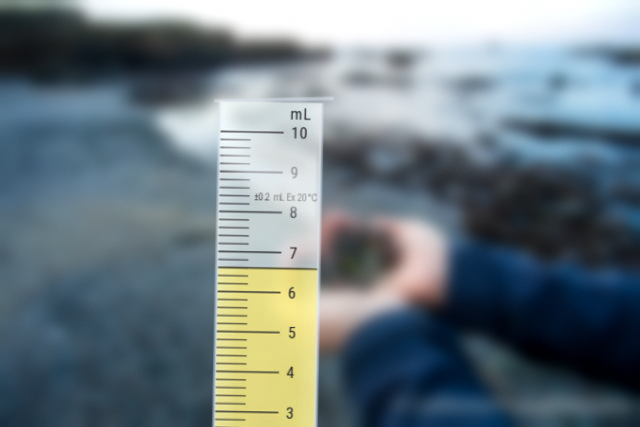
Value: 6.6,mL
